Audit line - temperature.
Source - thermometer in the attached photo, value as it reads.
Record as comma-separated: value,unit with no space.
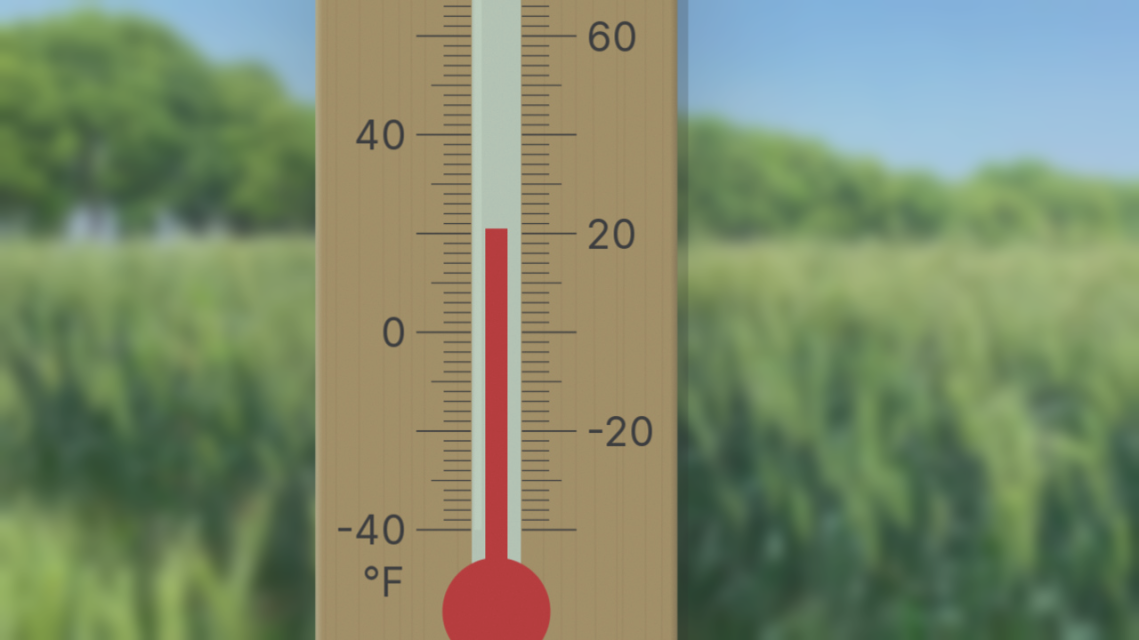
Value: 21,°F
